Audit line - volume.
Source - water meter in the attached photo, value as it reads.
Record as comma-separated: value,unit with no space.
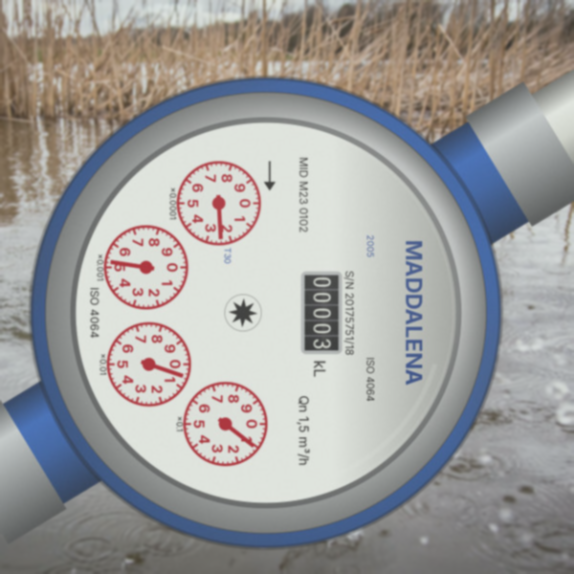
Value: 3.1052,kL
